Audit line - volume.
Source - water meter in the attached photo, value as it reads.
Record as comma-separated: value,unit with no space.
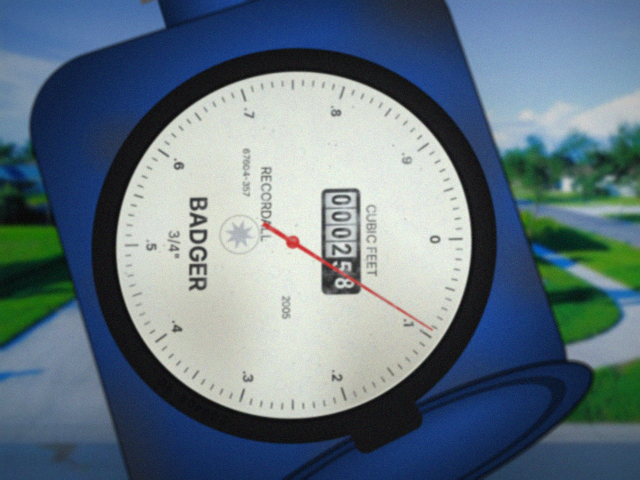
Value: 258.09,ft³
